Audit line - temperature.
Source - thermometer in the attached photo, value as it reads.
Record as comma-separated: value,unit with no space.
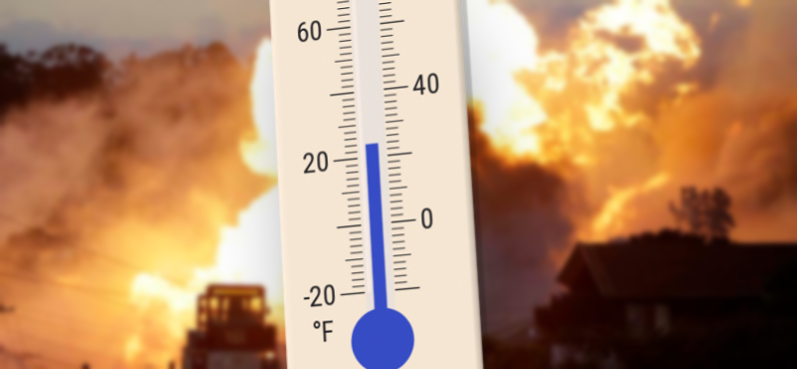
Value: 24,°F
